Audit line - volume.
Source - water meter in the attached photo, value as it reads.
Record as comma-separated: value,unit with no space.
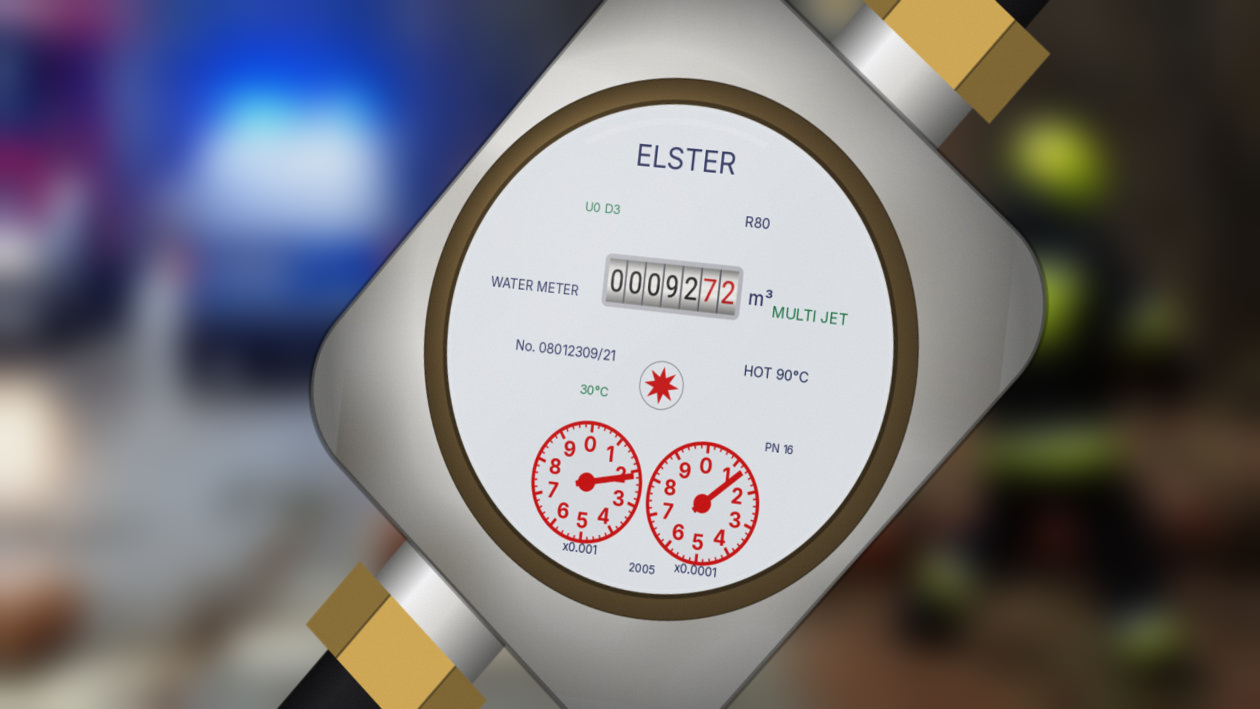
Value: 92.7221,m³
